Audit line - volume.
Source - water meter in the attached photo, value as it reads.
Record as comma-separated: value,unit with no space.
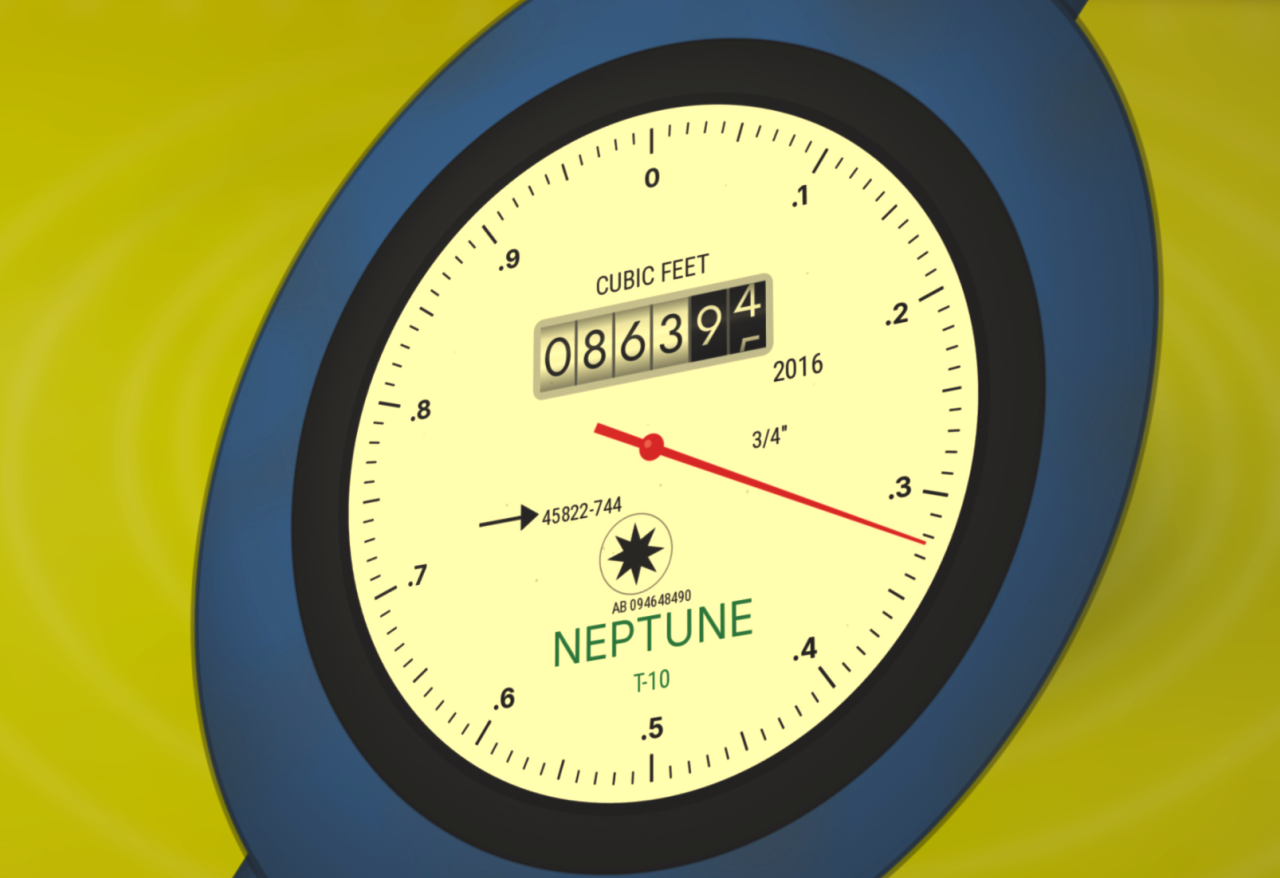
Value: 86394.32,ft³
